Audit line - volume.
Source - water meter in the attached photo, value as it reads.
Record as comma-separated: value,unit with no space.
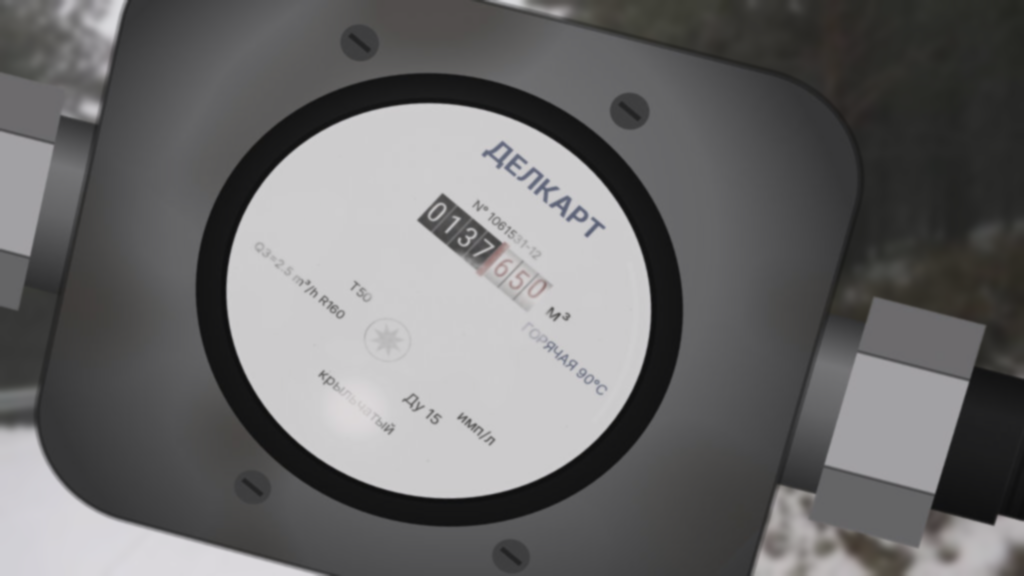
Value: 137.650,m³
